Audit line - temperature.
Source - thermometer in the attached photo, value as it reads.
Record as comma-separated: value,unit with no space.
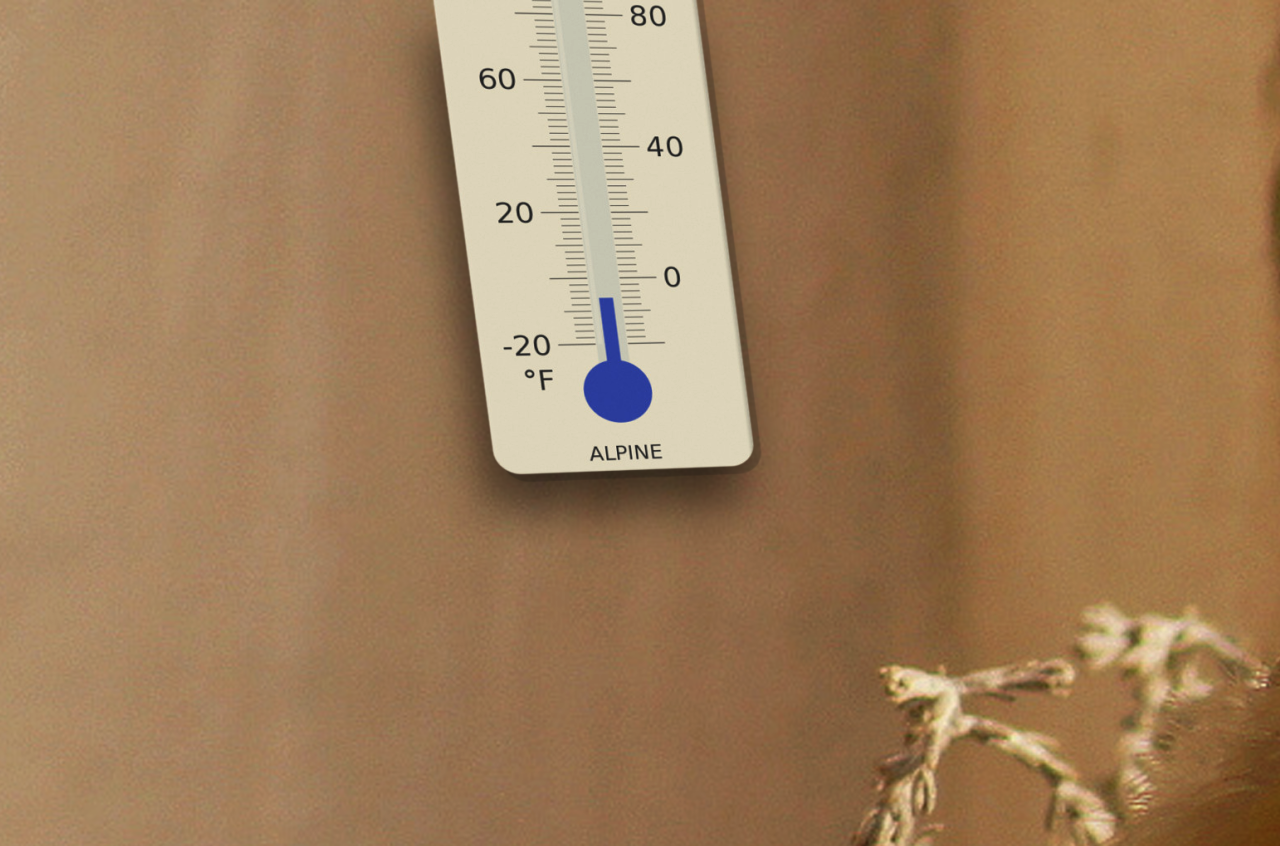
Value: -6,°F
